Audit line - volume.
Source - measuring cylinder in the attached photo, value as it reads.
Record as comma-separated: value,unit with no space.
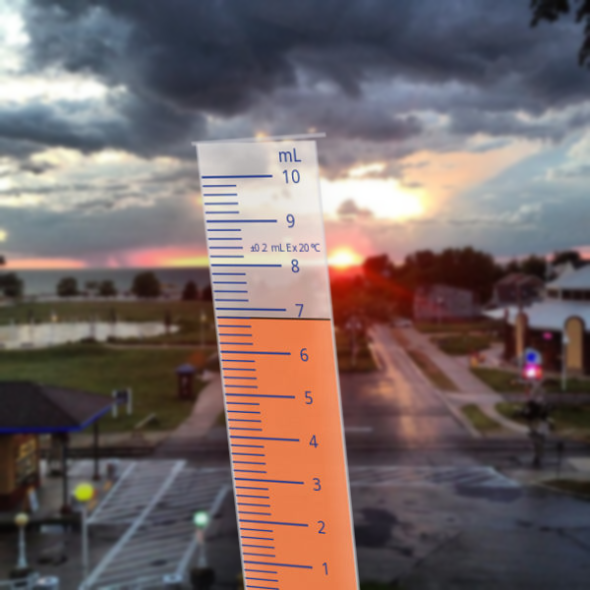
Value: 6.8,mL
